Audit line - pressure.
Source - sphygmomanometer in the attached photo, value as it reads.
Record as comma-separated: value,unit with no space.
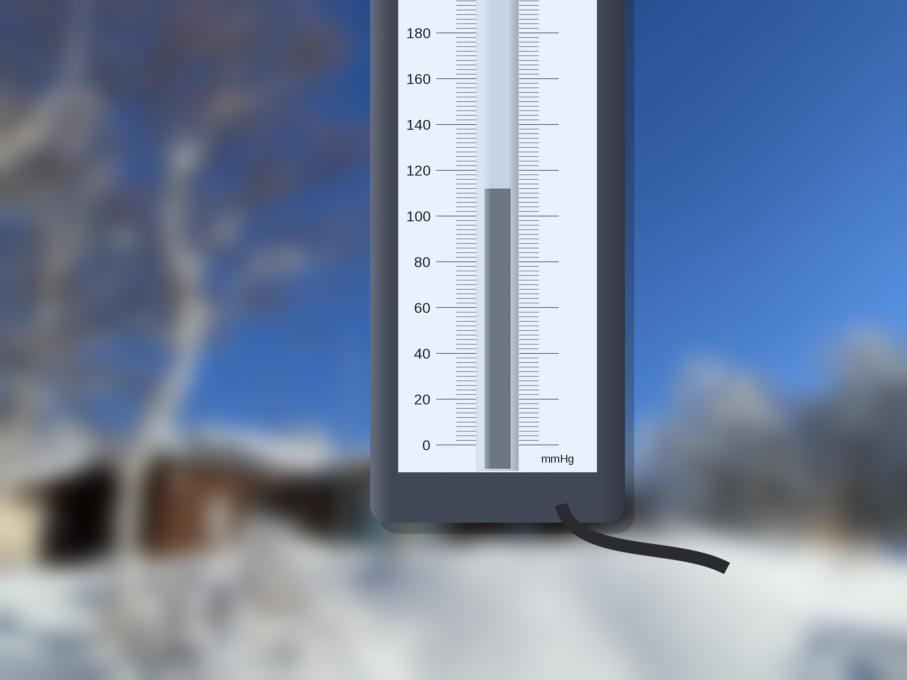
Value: 112,mmHg
